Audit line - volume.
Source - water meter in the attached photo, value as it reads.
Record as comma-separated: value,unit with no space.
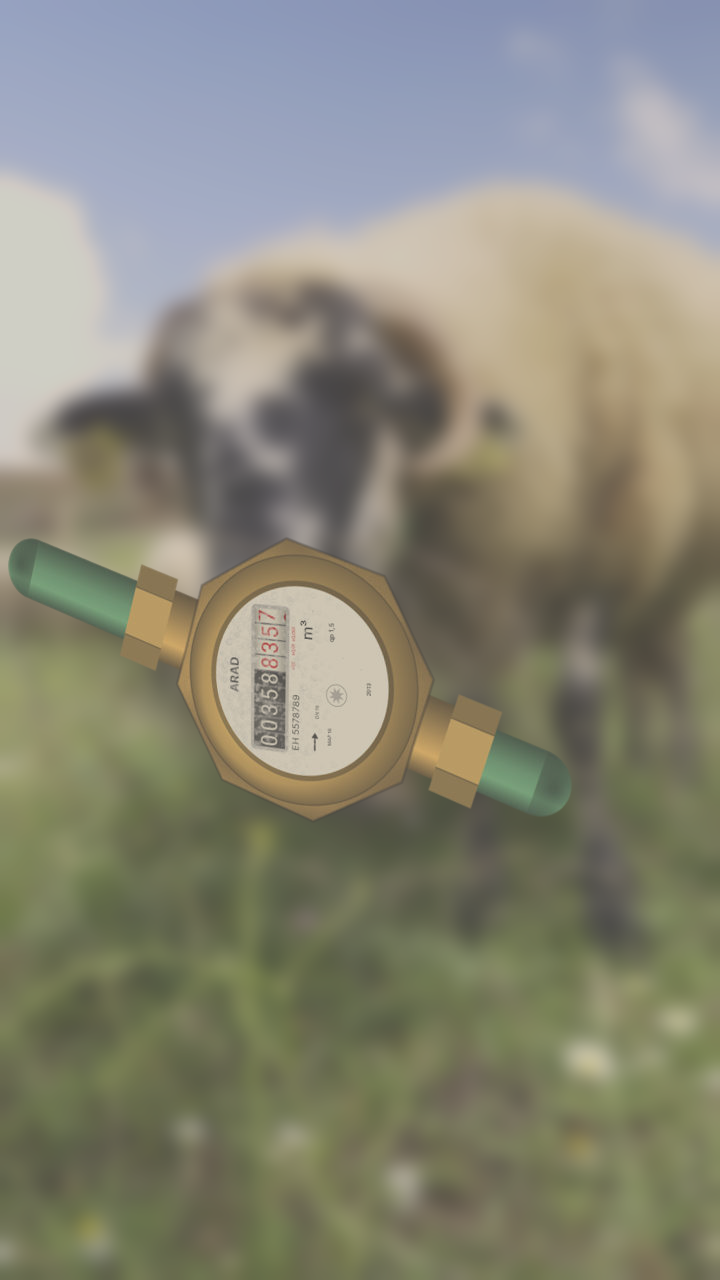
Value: 358.8357,m³
